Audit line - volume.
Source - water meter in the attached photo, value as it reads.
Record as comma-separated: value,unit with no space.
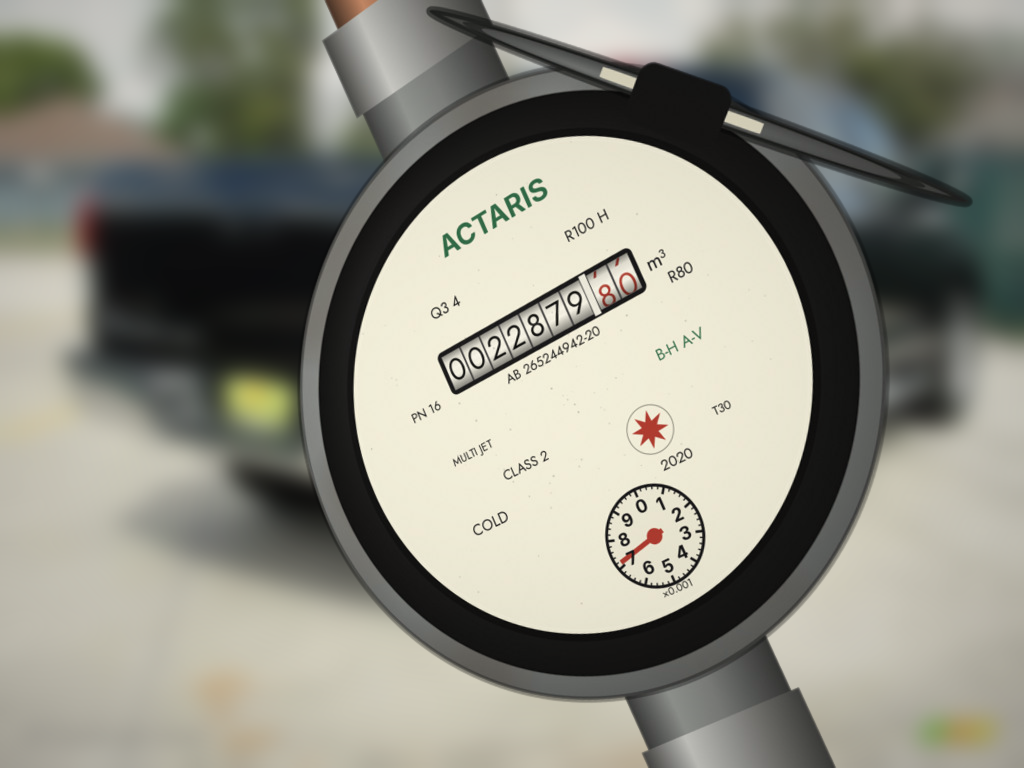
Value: 22879.797,m³
